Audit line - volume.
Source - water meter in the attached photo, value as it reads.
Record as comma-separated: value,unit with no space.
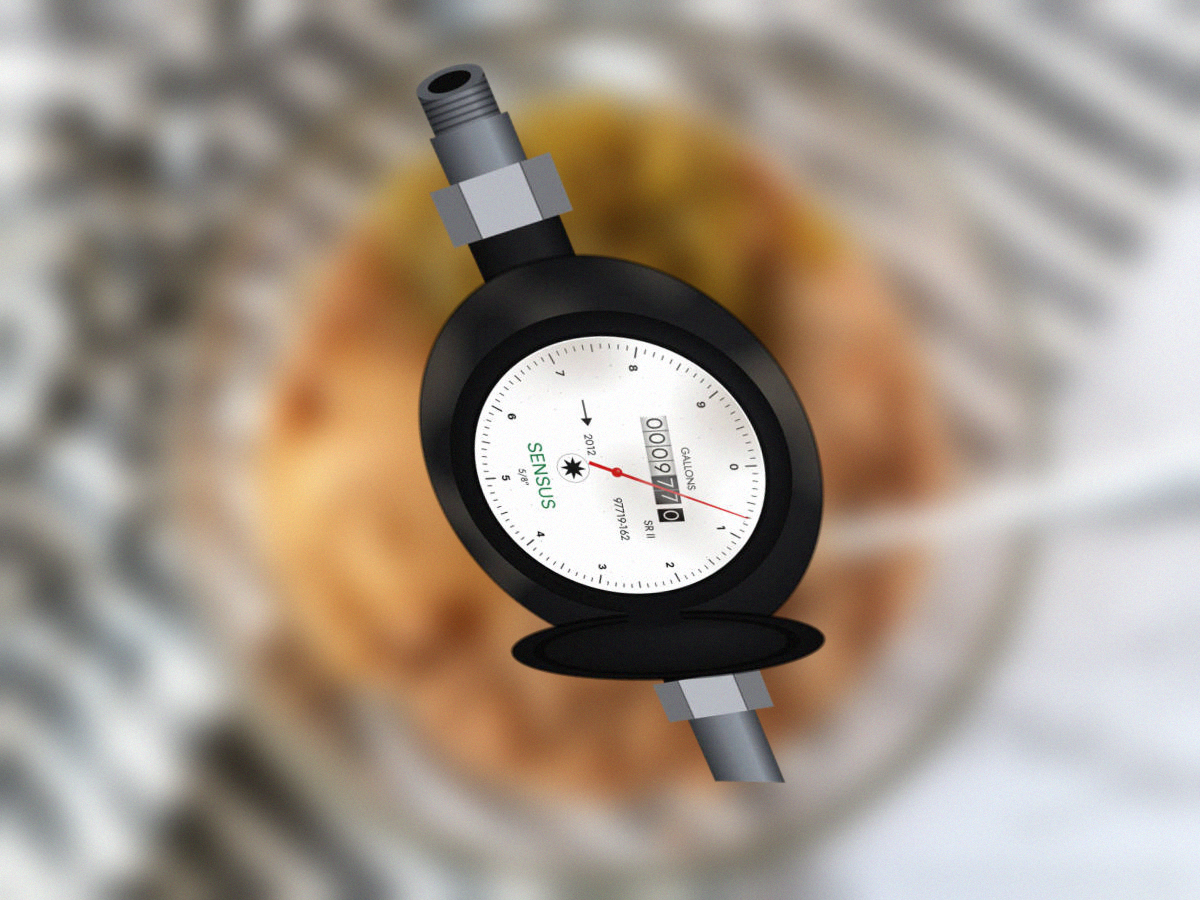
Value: 9770.7,gal
